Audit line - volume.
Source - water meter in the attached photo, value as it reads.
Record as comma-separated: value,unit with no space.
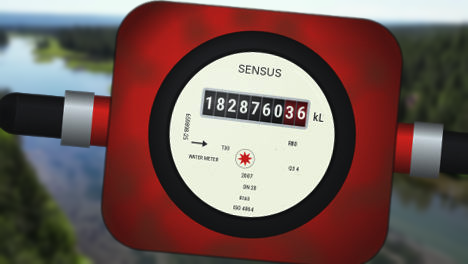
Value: 1828760.36,kL
